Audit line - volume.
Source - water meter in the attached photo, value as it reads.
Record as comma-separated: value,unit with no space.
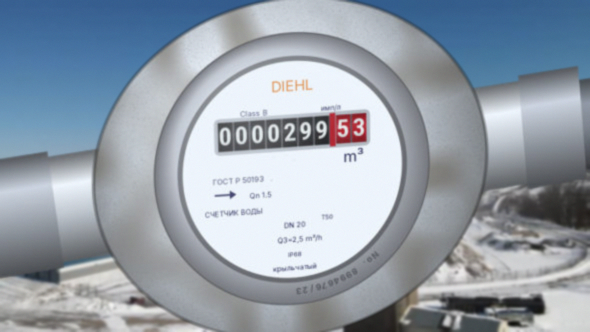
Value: 299.53,m³
